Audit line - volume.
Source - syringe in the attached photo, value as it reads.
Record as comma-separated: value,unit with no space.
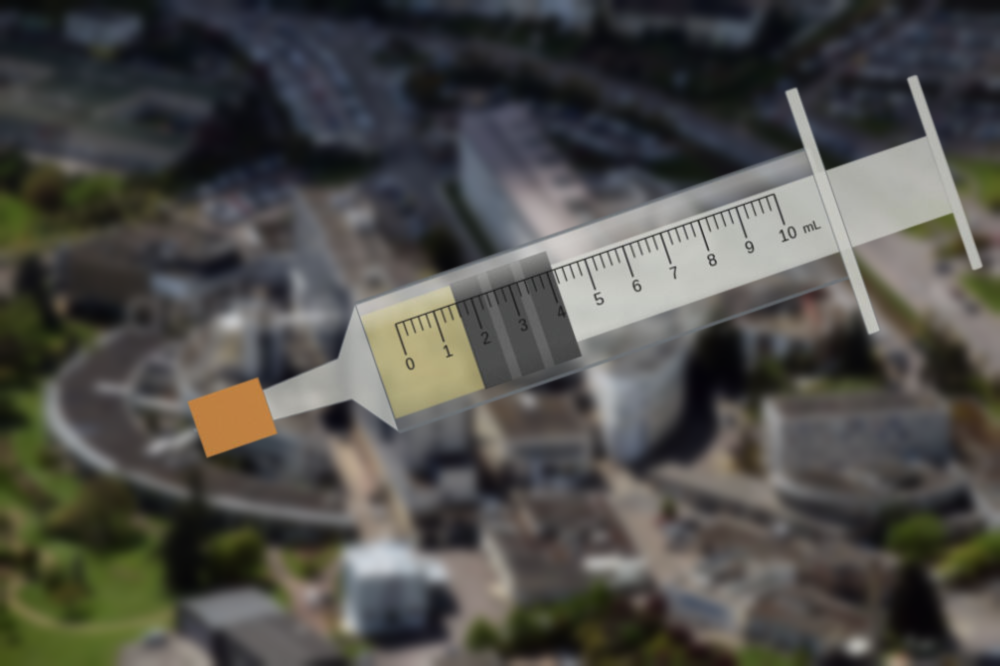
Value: 1.6,mL
